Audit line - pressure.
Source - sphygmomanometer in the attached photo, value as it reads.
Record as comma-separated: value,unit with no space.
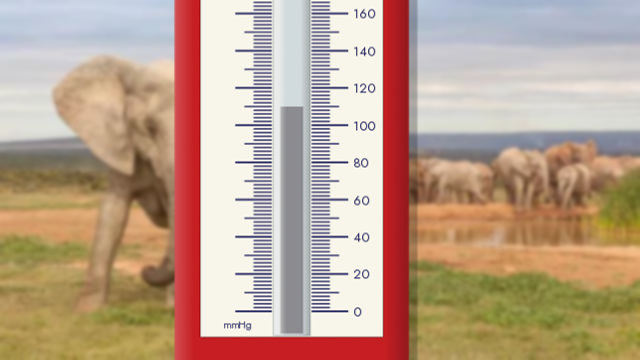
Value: 110,mmHg
